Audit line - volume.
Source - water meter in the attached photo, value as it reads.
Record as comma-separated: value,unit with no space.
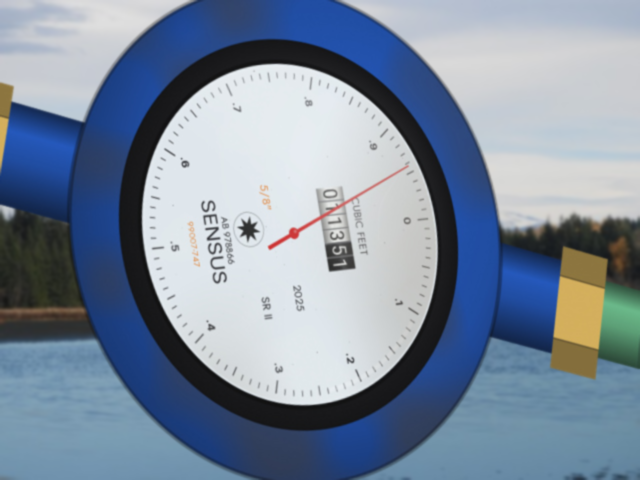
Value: 11350.94,ft³
